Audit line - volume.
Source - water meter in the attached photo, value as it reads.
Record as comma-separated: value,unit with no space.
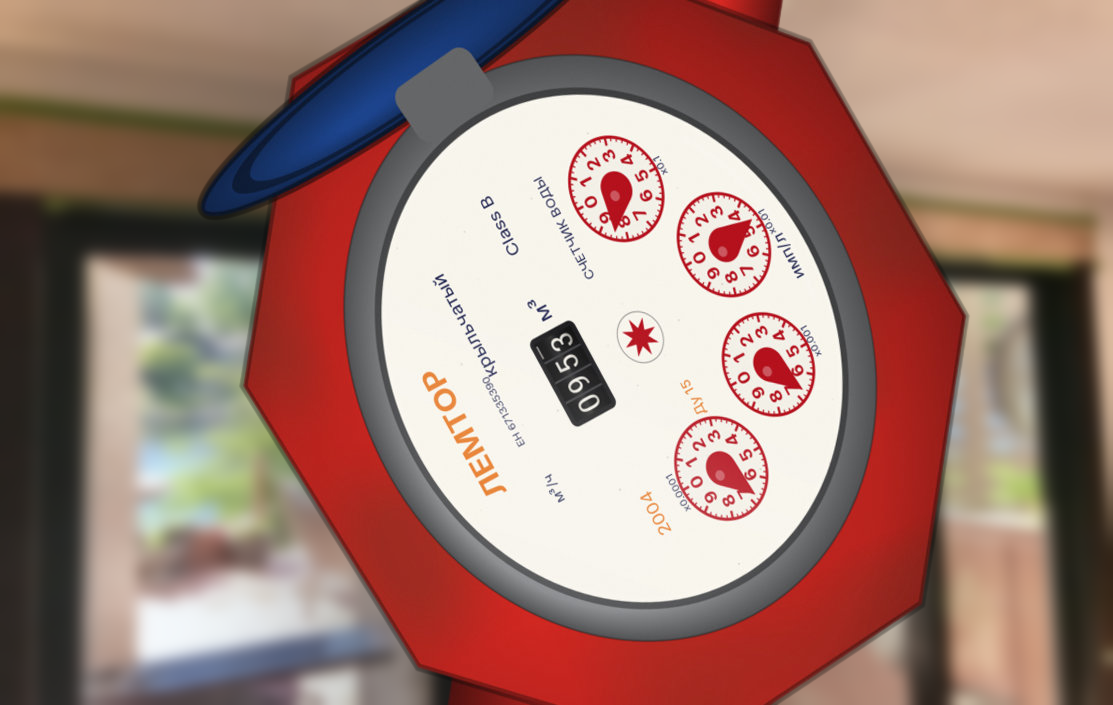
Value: 952.8466,m³
